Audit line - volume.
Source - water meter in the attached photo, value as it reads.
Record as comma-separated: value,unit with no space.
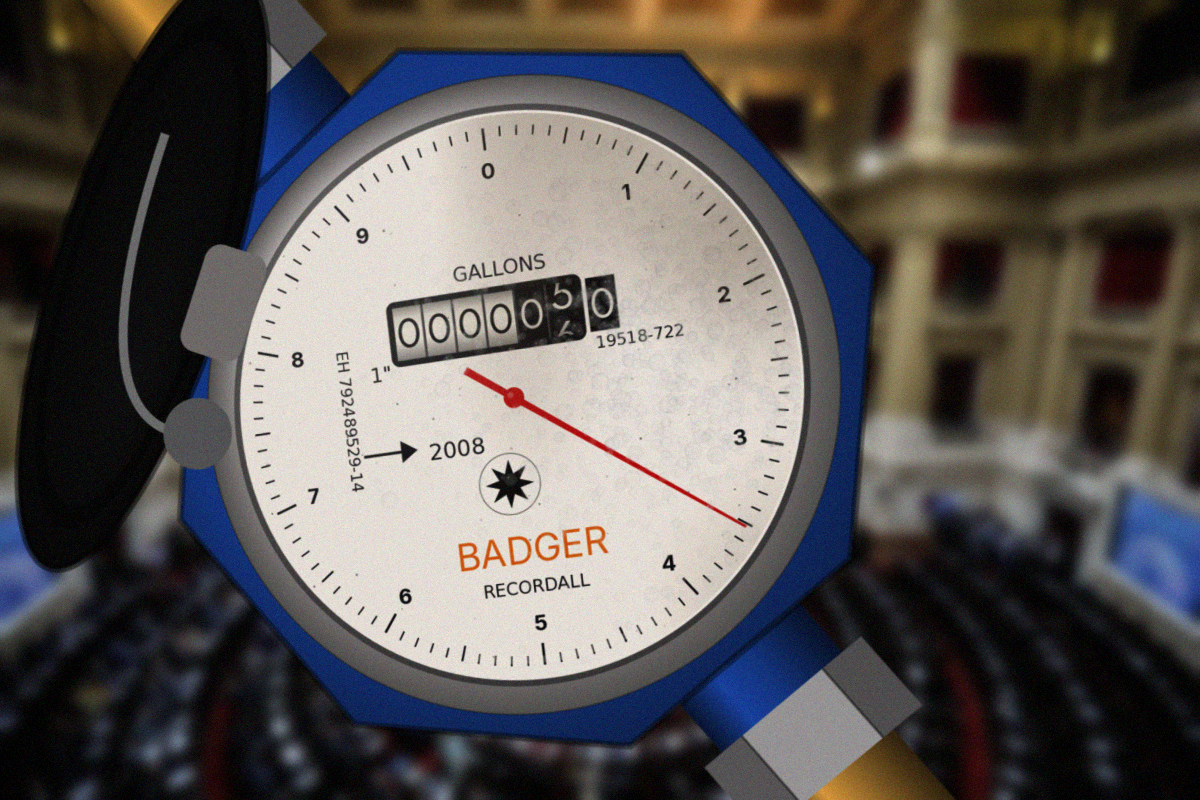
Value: 53.5,gal
